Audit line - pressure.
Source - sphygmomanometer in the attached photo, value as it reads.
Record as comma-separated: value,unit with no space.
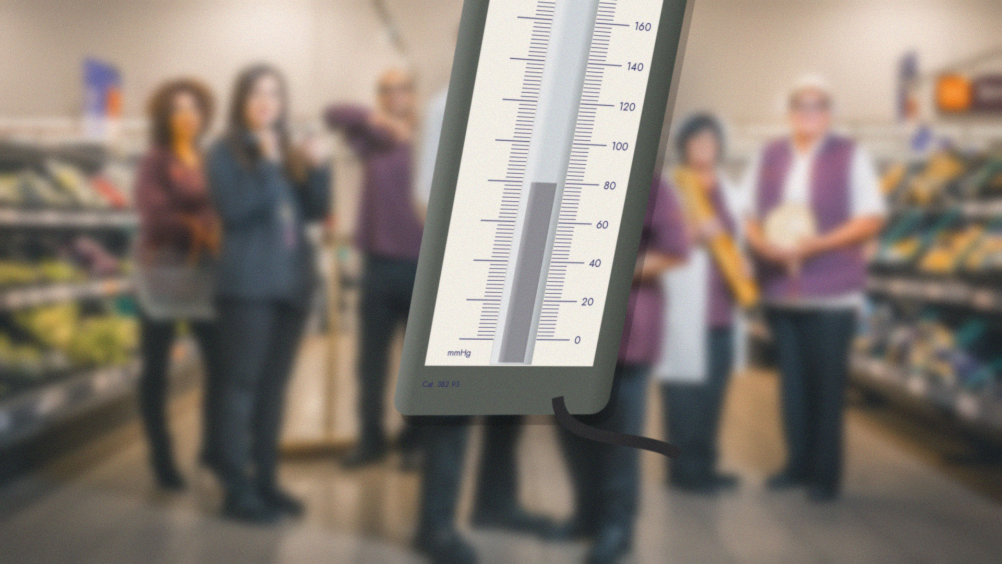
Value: 80,mmHg
